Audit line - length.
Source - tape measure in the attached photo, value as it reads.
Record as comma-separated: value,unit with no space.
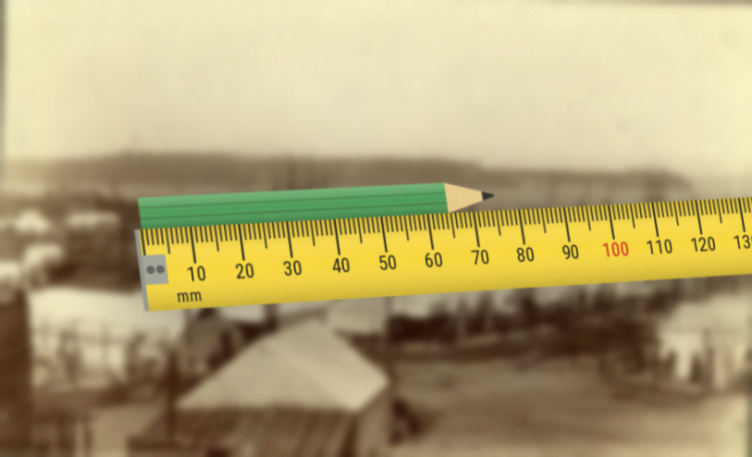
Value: 75,mm
